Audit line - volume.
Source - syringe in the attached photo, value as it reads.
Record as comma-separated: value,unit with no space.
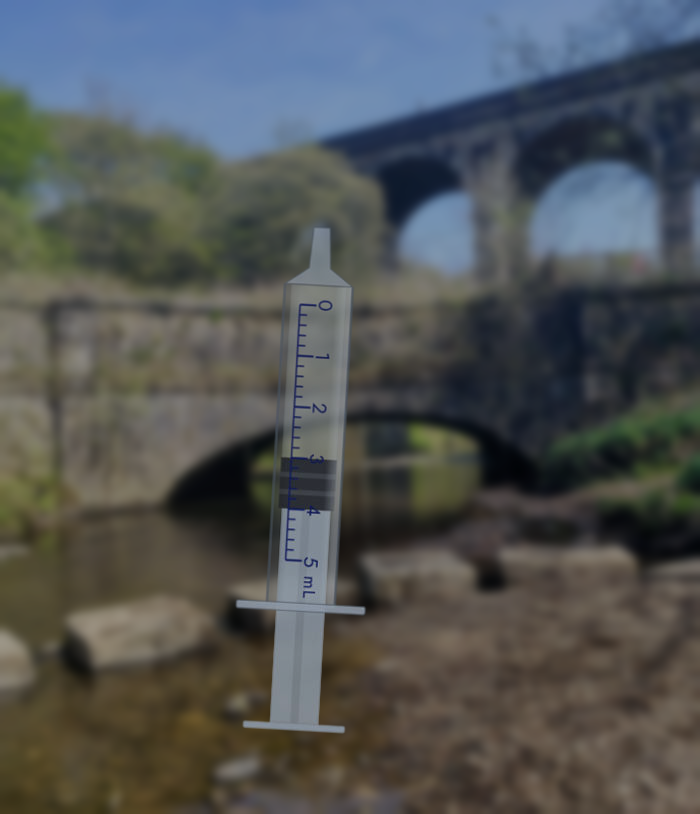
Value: 3,mL
